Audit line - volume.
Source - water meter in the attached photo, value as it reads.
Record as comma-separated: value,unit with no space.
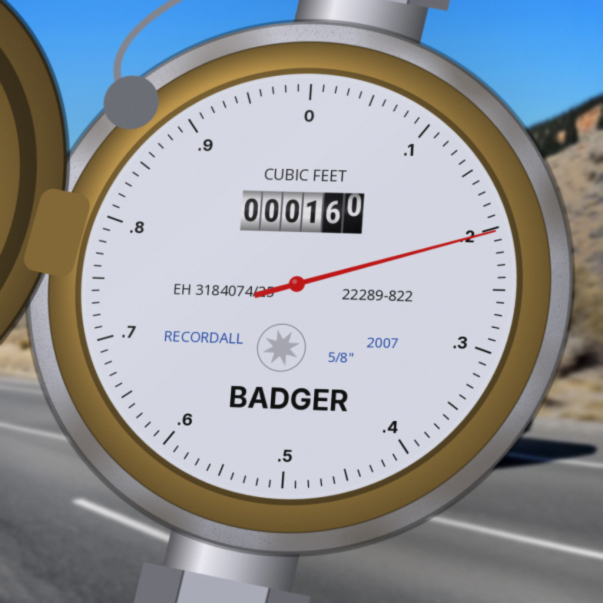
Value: 160.20,ft³
